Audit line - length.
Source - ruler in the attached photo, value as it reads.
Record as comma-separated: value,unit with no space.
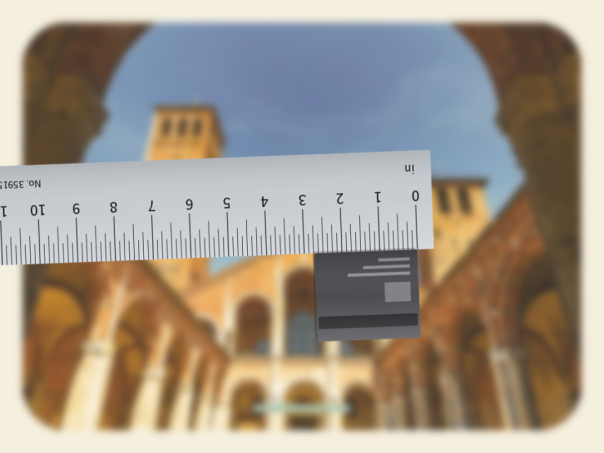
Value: 2.75,in
